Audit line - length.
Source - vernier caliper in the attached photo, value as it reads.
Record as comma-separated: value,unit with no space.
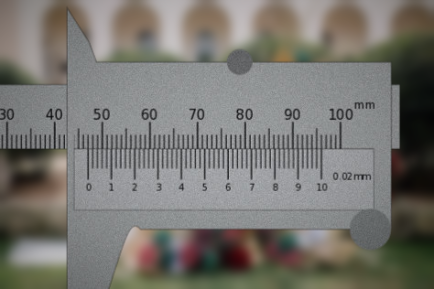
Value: 47.0,mm
